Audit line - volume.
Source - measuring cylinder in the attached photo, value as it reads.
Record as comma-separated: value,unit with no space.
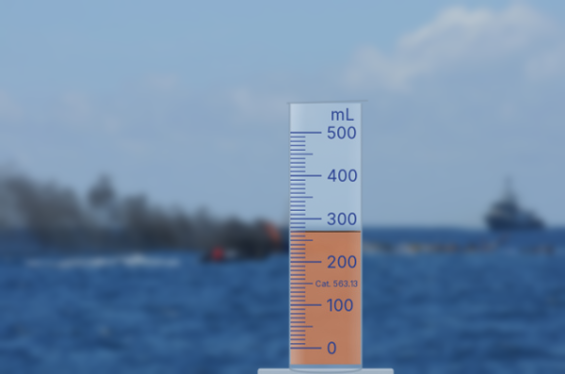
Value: 270,mL
